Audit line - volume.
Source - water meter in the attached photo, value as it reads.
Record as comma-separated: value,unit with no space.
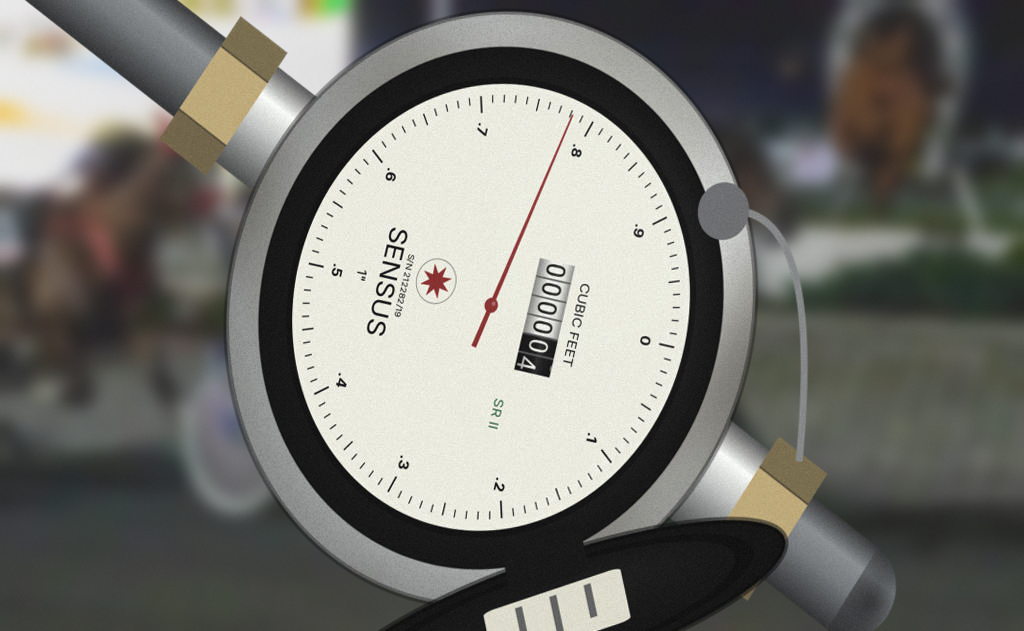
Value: 3.78,ft³
